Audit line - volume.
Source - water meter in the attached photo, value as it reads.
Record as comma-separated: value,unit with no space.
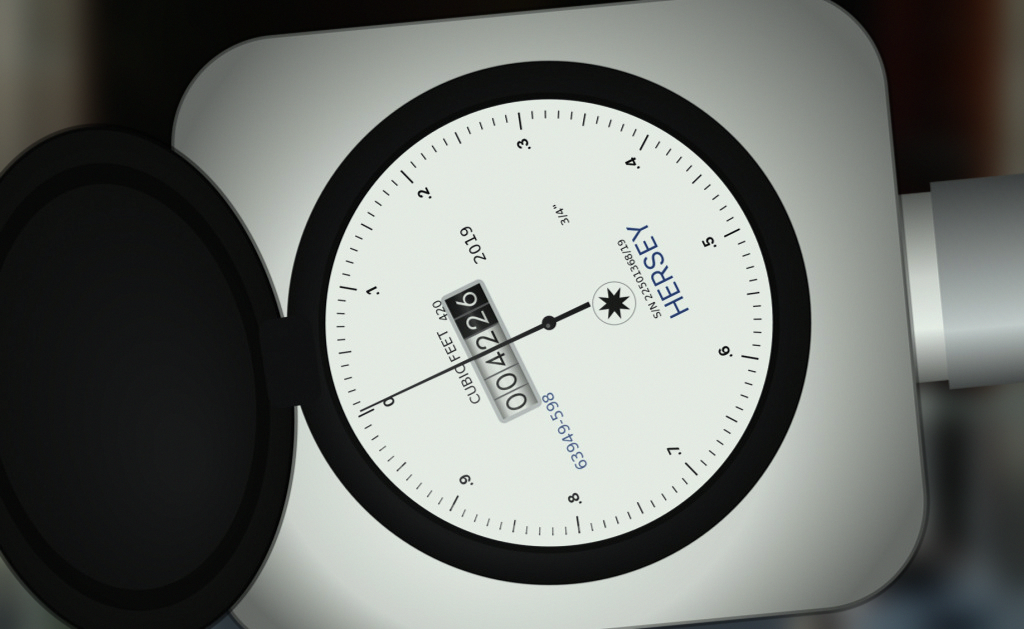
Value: 4226.00,ft³
